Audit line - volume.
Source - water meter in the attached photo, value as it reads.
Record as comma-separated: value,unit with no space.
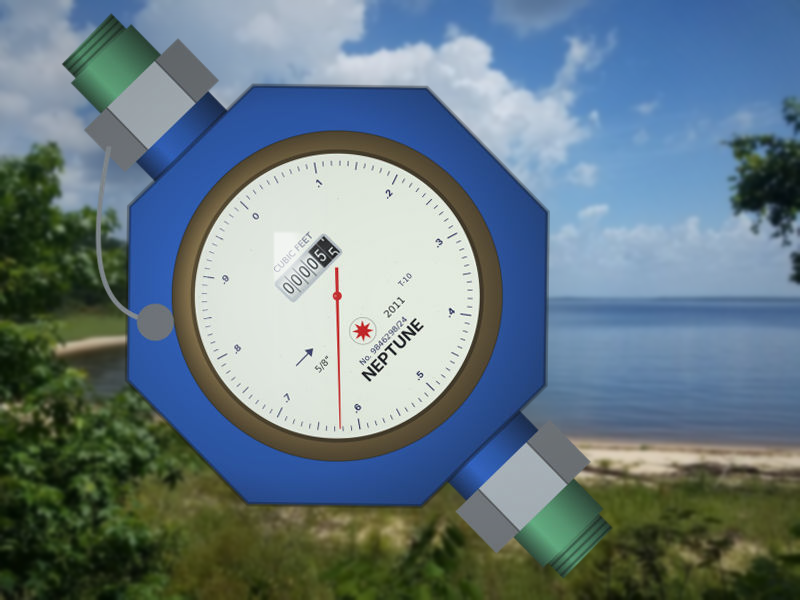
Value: 54.62,ft³
